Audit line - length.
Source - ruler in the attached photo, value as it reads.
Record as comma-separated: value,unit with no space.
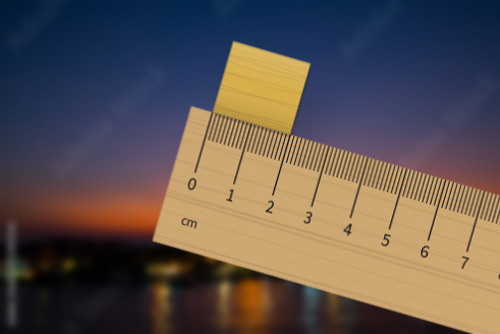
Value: 2,cm
